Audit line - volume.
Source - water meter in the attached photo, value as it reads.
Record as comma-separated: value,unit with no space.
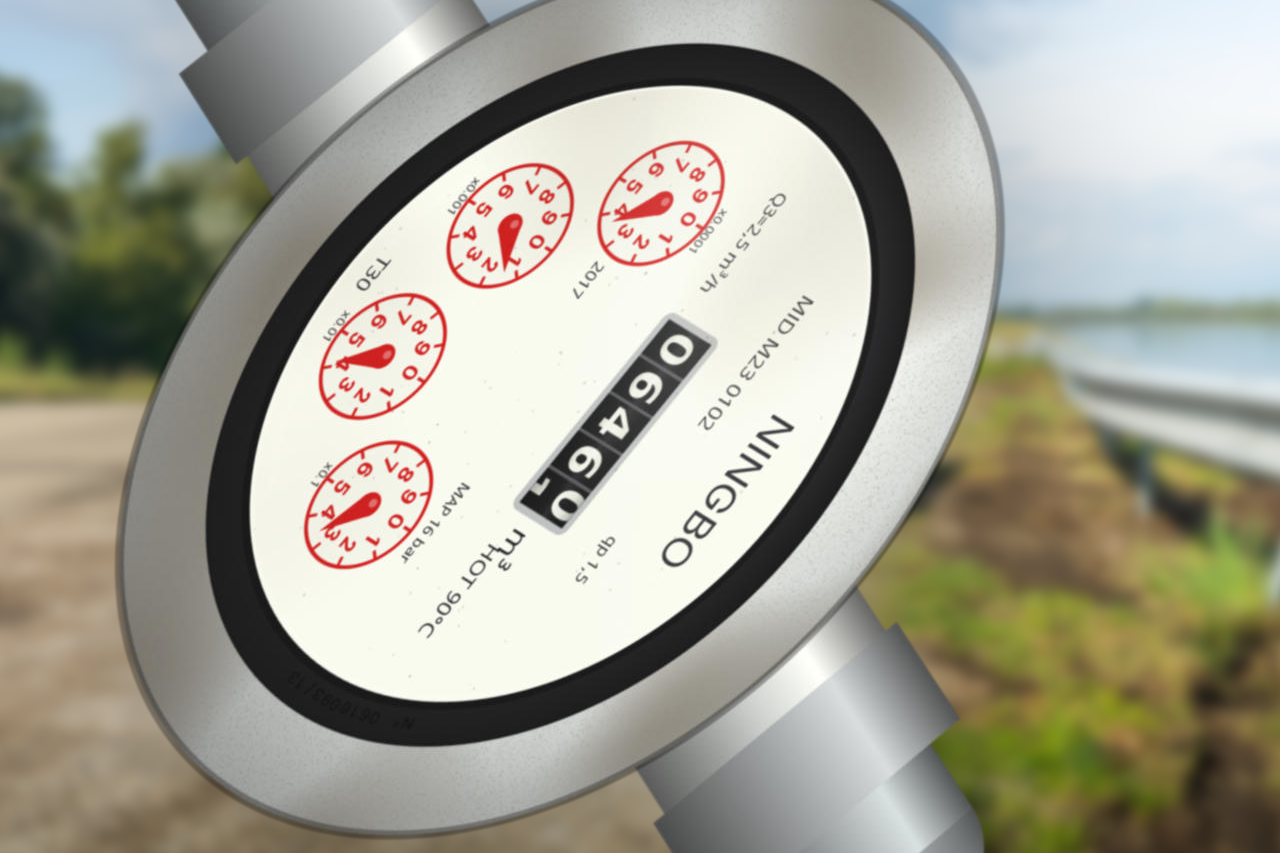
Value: 6460.3413,m³
